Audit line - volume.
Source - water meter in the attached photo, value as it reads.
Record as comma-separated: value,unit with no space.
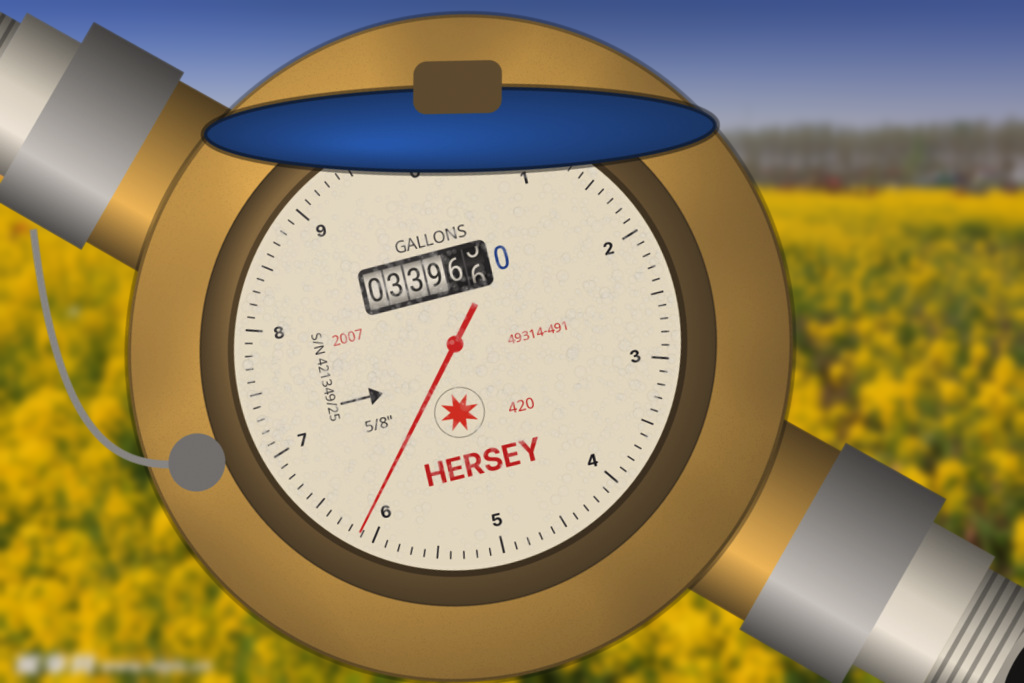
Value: 339656.1,gal
